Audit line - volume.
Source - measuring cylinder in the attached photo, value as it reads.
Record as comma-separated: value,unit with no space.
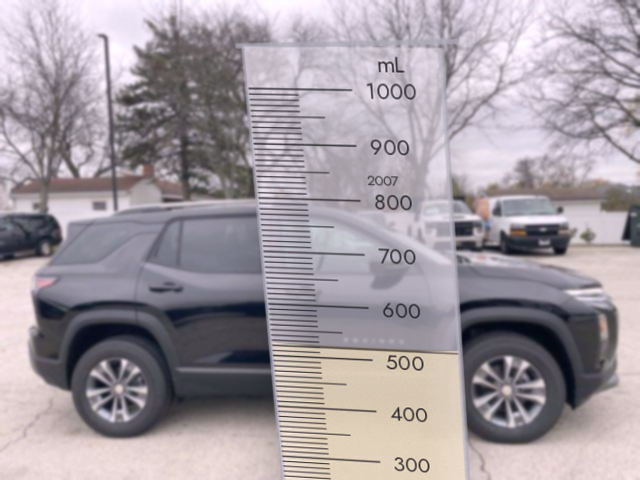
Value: 520,mL
